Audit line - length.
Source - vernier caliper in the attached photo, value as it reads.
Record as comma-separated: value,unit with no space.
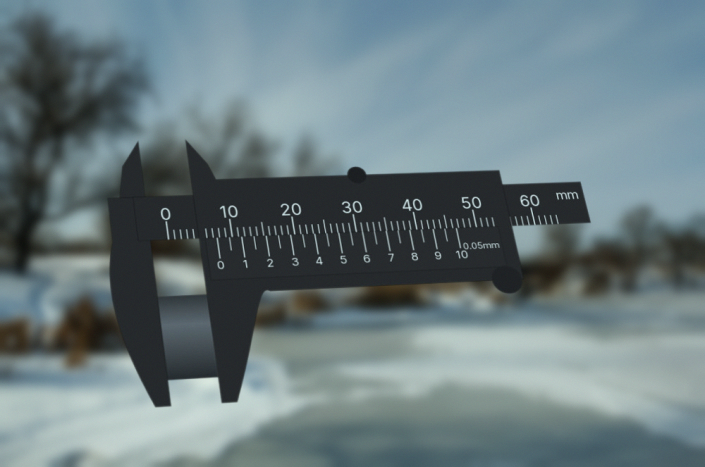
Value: 7.6,mm
